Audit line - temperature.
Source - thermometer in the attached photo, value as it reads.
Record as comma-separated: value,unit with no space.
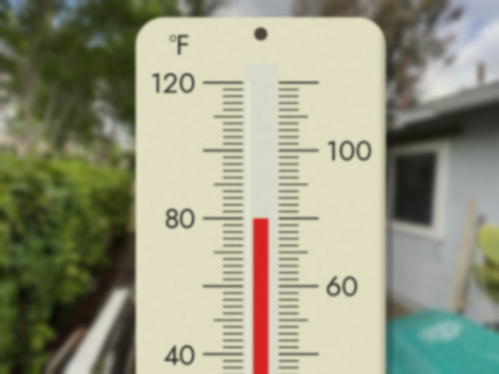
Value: 80,°F
